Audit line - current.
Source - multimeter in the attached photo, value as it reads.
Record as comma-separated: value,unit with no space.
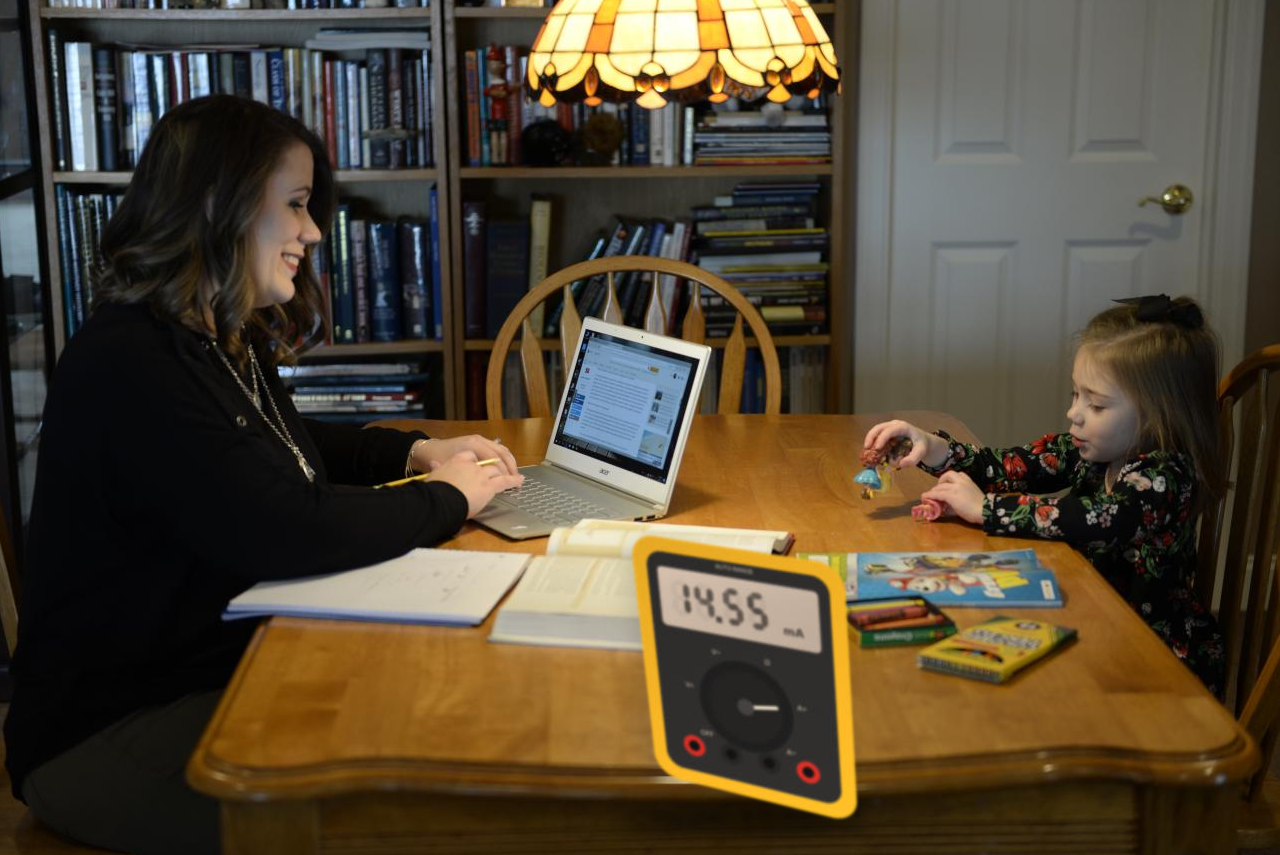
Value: 14.55,mA
